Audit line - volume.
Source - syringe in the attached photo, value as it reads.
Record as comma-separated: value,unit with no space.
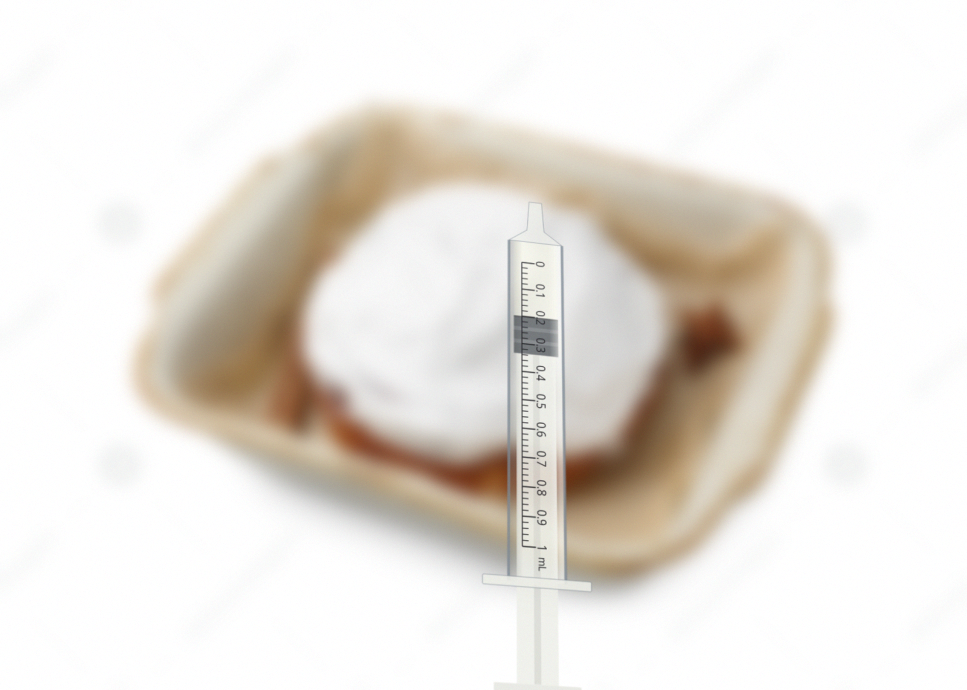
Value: 0.2,mL
